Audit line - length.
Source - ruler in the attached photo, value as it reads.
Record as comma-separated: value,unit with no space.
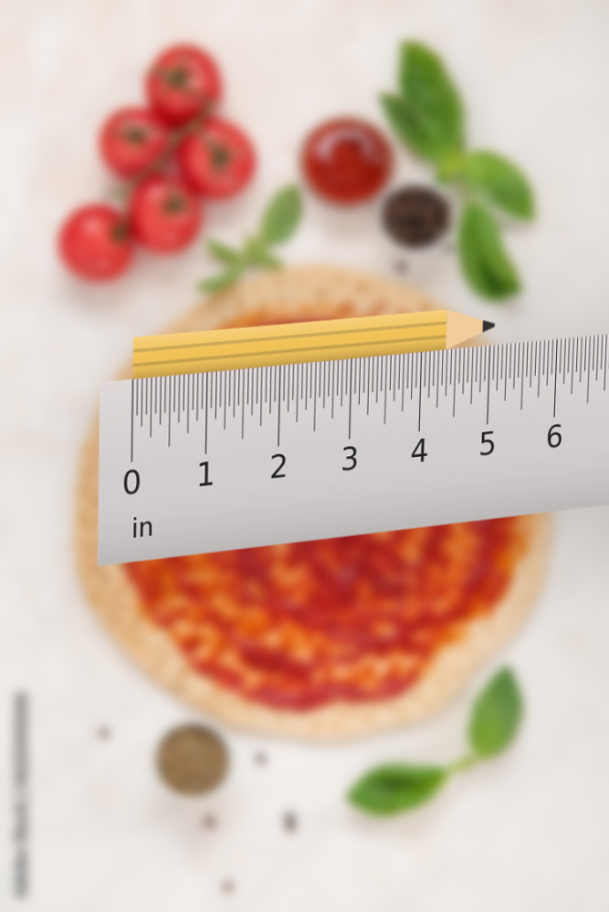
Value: 5.0625,in
